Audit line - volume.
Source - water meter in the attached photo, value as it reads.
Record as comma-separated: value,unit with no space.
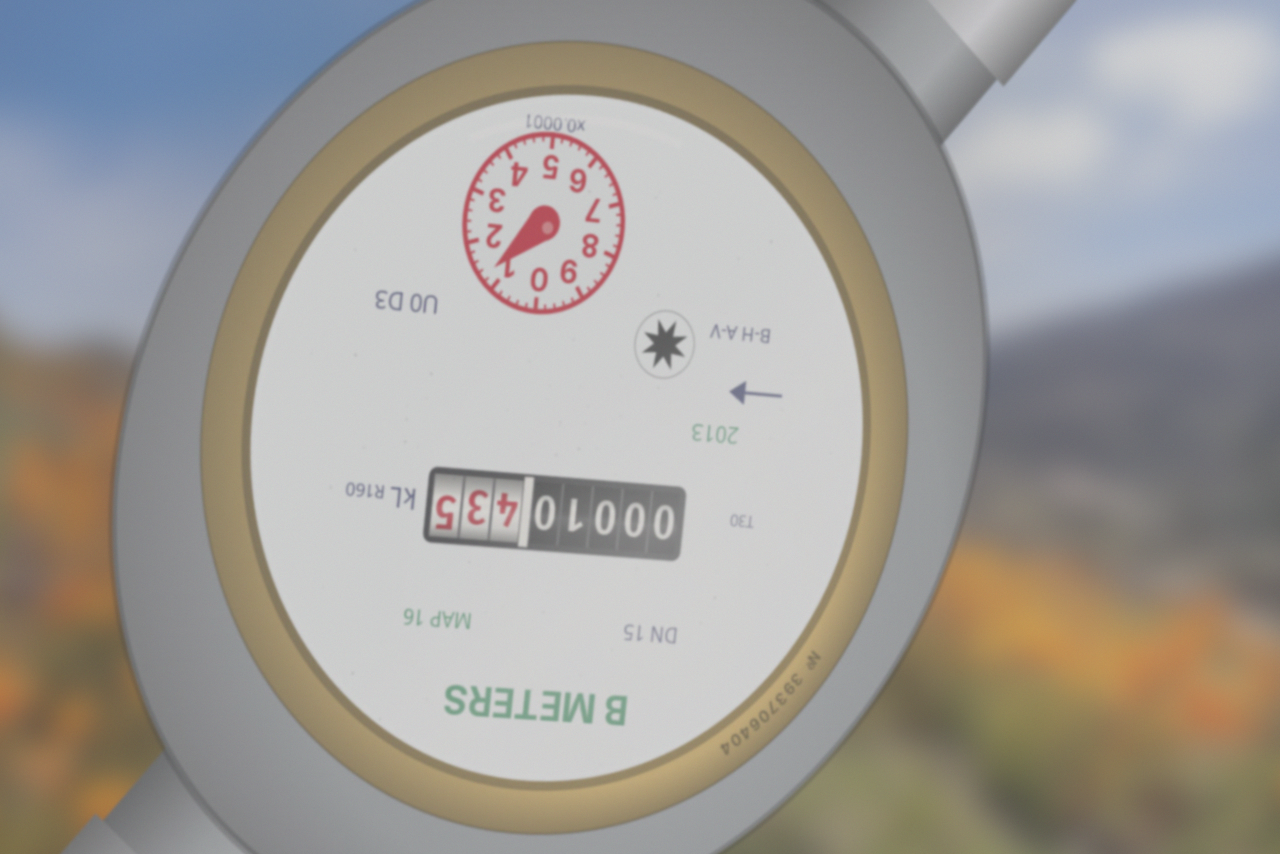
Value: 10.4351,kL
